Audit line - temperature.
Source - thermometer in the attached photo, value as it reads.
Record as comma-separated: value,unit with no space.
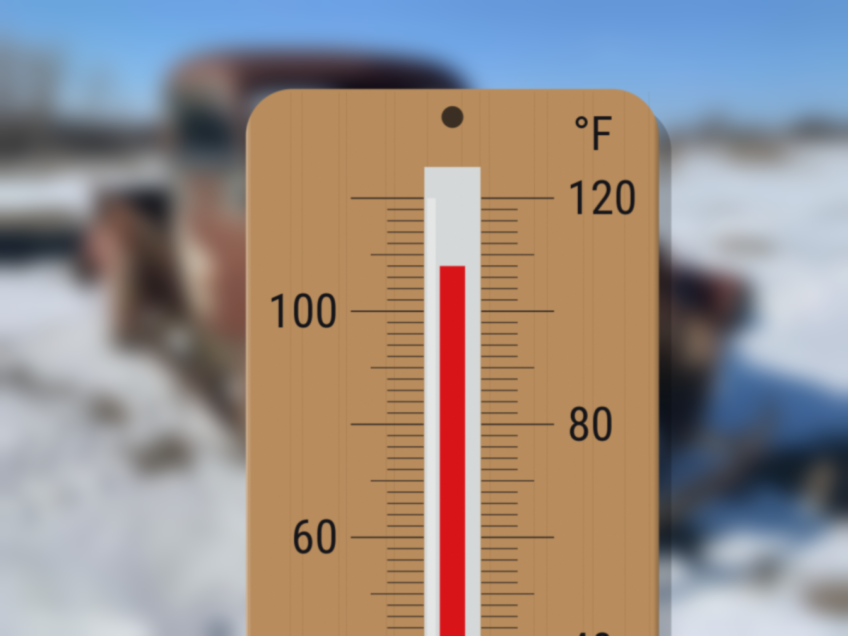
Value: 108,°F
